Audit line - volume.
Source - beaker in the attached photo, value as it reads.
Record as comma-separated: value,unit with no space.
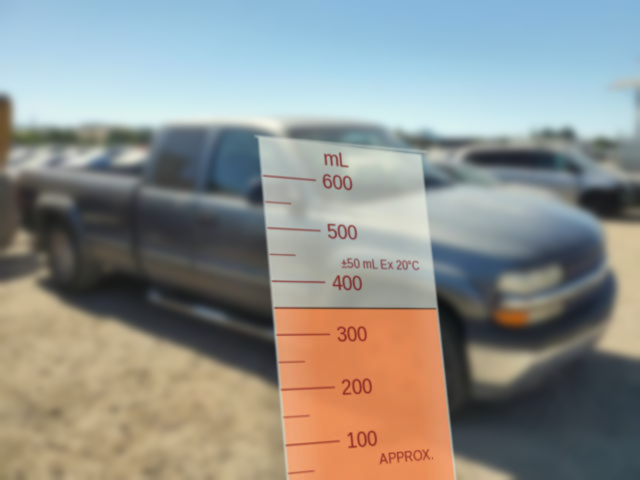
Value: 350,mL
